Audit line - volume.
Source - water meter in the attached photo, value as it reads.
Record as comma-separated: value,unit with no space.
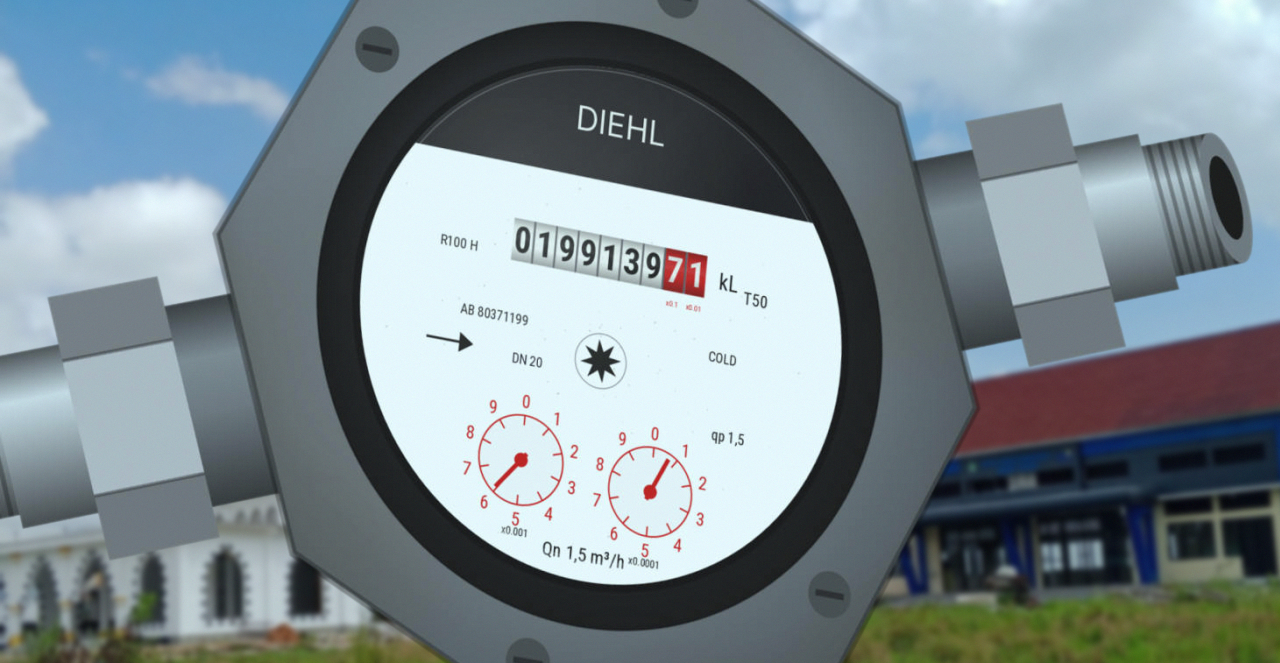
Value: 199139.7160,kL
